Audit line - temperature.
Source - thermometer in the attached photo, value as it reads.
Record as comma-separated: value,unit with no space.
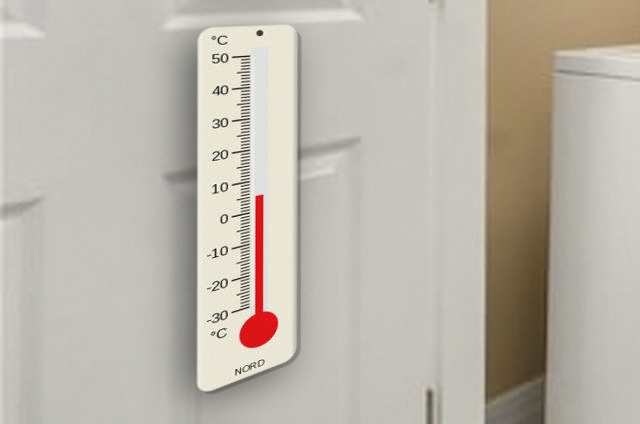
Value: 5,°C
